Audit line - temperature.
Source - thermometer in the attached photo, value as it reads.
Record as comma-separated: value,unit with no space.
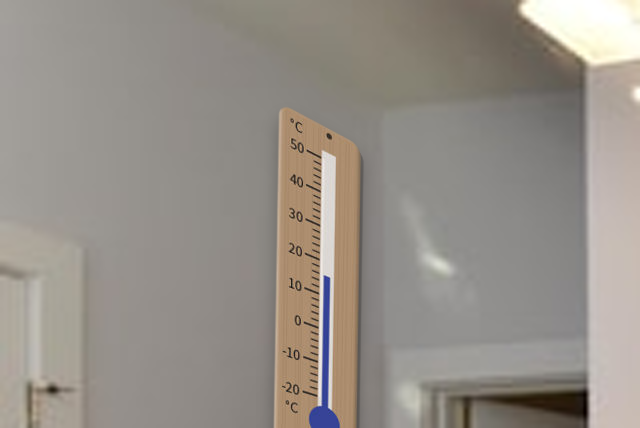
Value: 16,°C
